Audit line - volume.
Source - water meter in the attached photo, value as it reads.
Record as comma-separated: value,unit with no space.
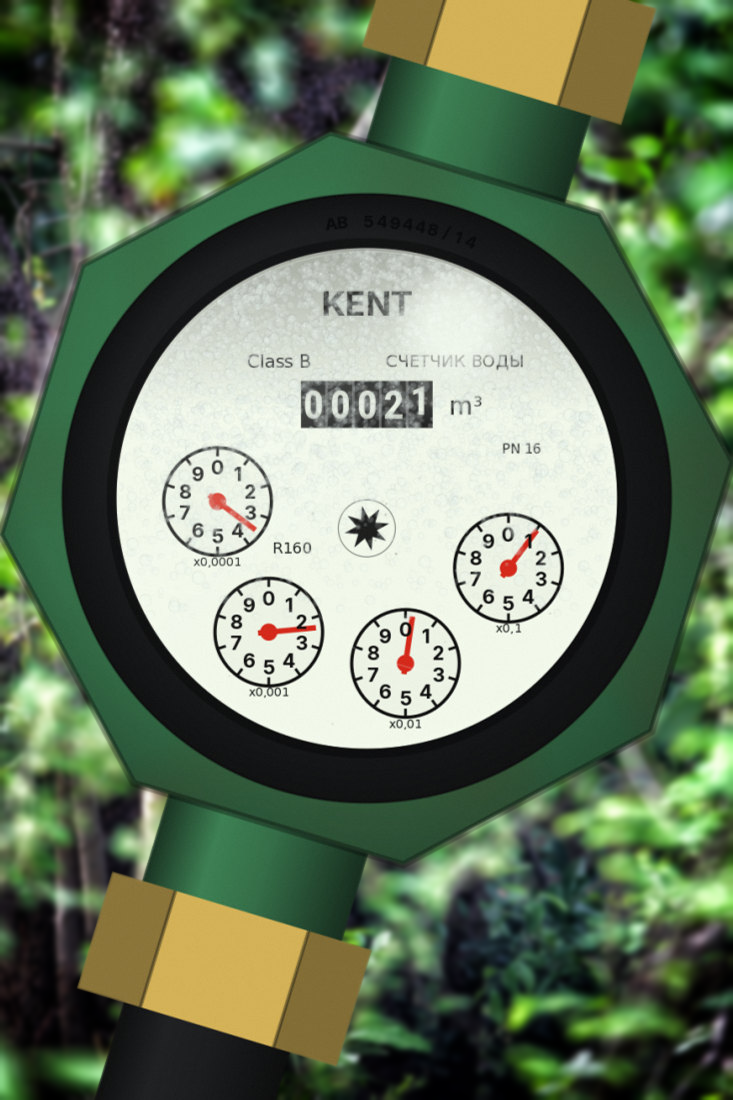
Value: 21.1023,m³
